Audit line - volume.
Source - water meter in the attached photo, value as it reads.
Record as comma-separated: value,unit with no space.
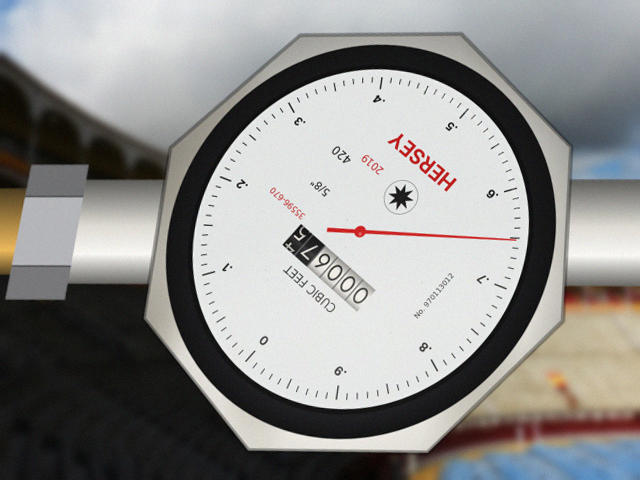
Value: 674.65,ft³
